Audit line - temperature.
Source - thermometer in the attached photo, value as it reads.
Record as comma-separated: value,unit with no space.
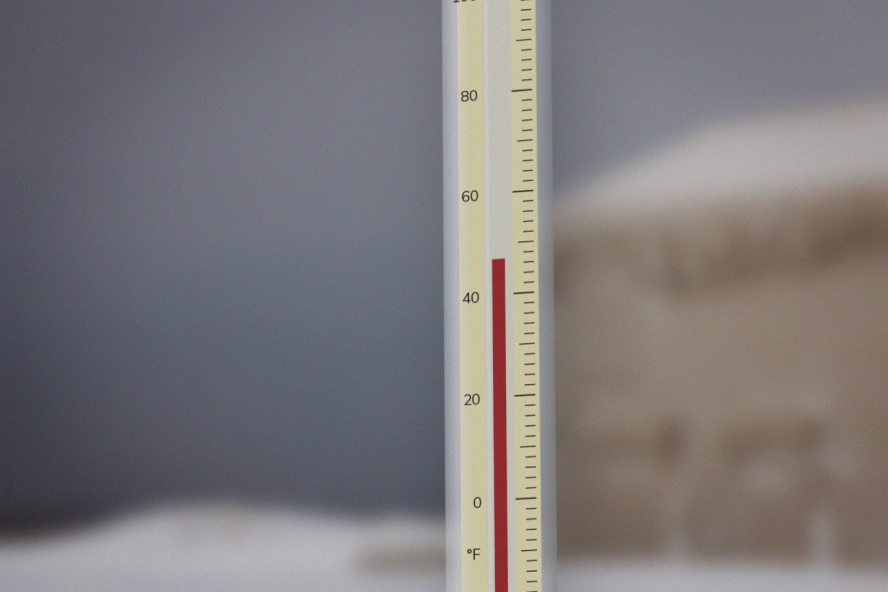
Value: 47,°F
